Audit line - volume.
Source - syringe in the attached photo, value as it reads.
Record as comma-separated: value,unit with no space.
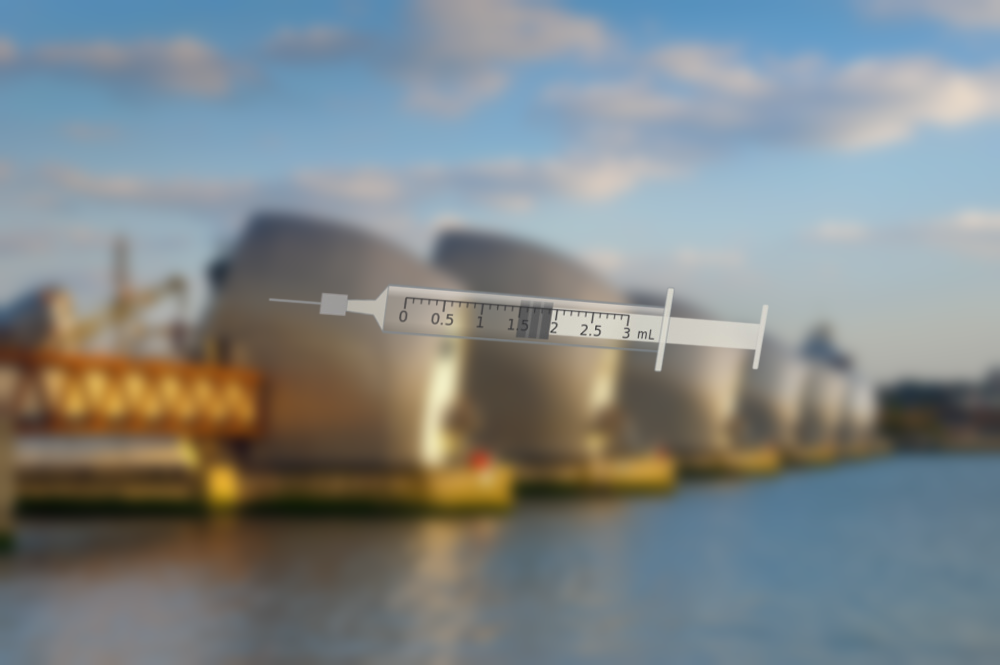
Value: 1.5,mL
